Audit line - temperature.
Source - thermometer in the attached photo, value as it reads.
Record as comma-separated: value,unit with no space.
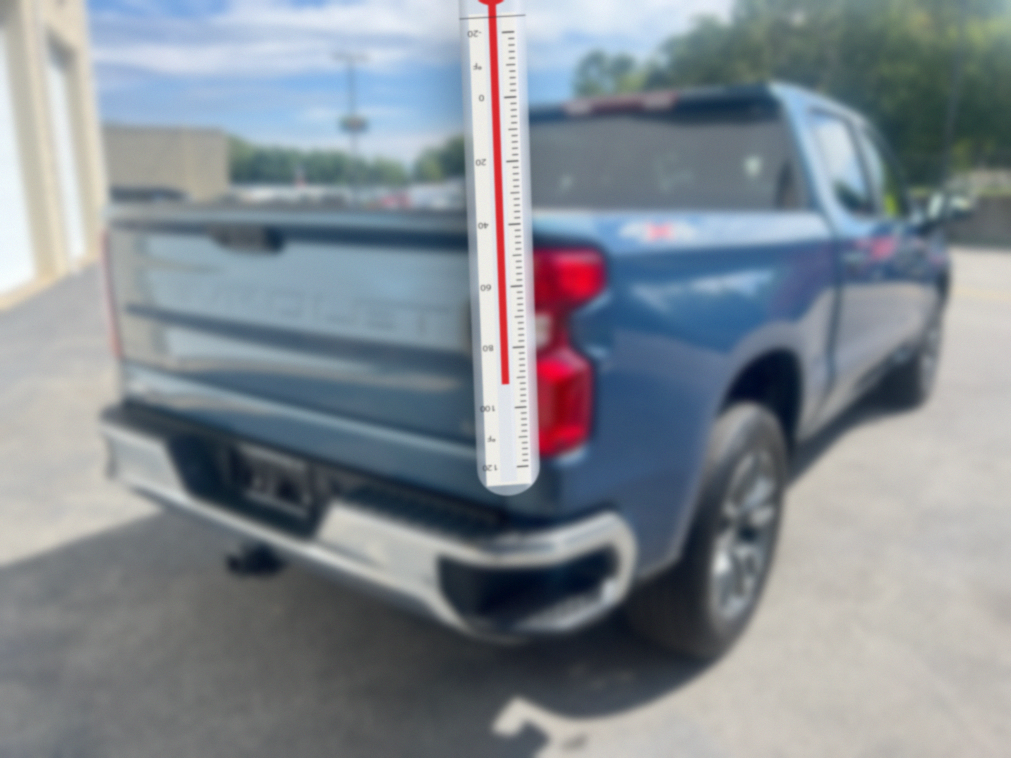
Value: 92,°F
